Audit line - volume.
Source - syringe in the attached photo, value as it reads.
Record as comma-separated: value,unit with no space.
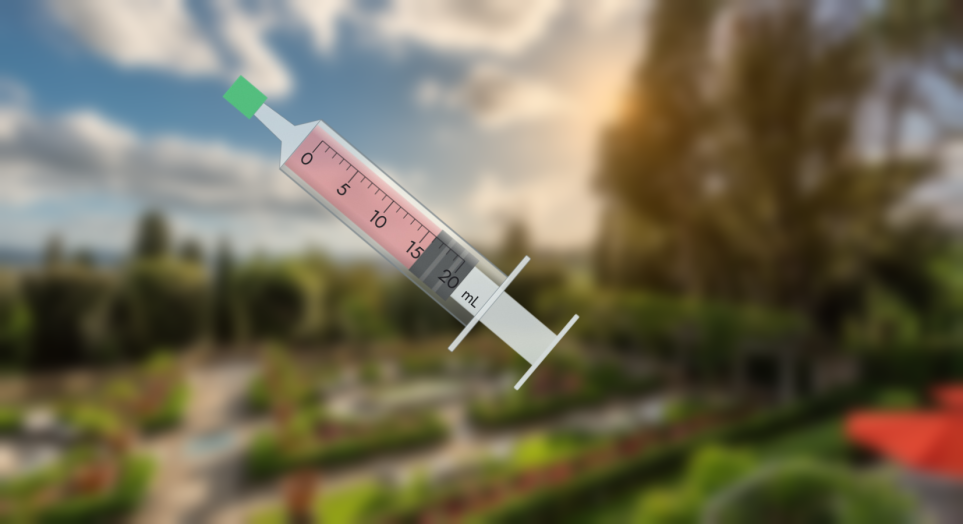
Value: 16,mL
